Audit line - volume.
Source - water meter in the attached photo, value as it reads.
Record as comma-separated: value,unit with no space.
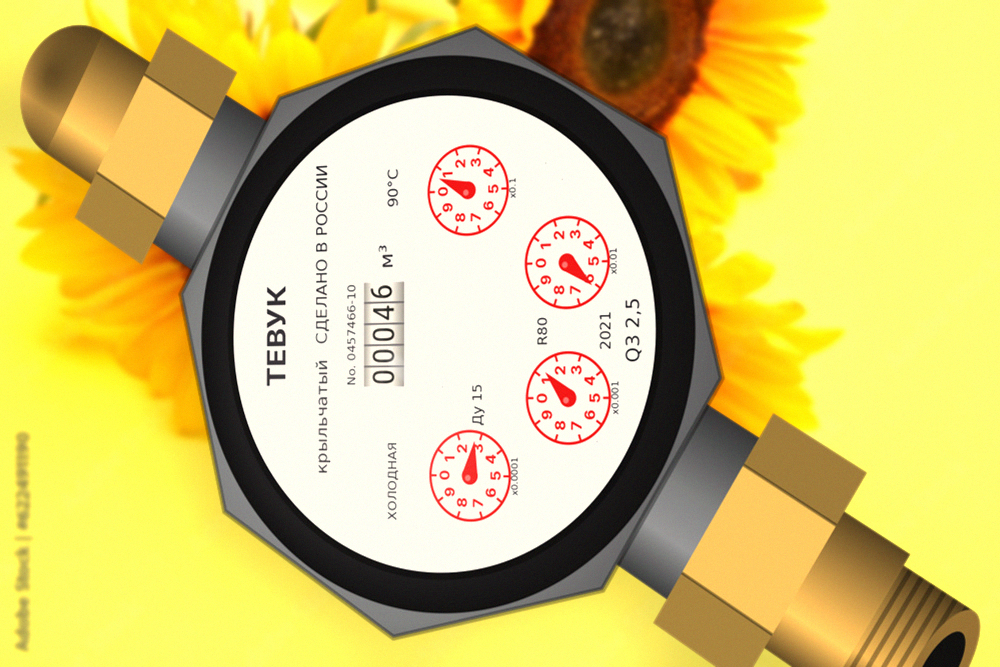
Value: 46.0612,m³
